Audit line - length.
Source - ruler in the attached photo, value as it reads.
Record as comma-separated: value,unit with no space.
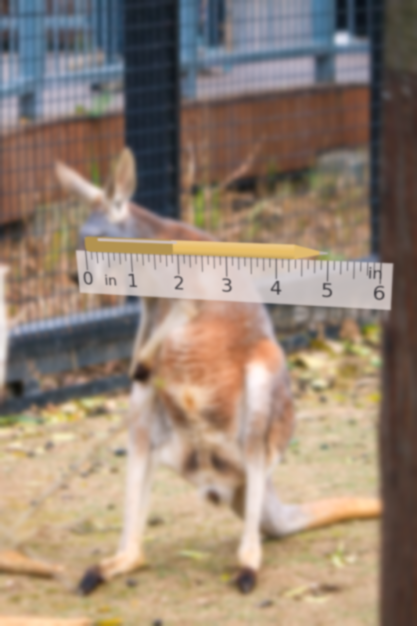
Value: 5,in
